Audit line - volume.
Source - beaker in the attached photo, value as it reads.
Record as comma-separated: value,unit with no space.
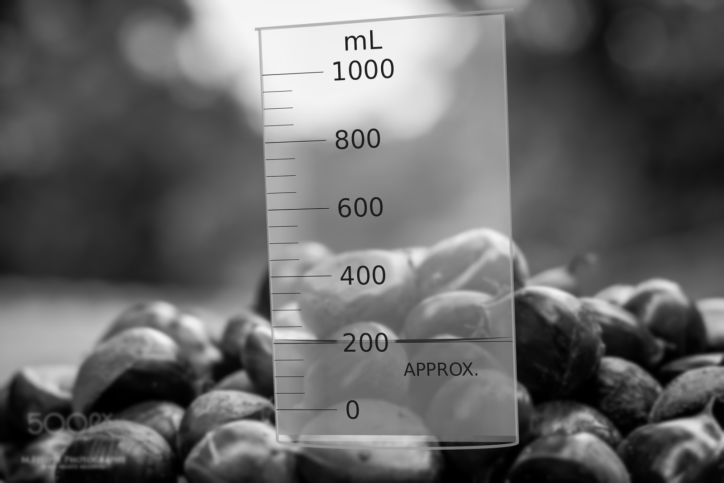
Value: 200,mL
